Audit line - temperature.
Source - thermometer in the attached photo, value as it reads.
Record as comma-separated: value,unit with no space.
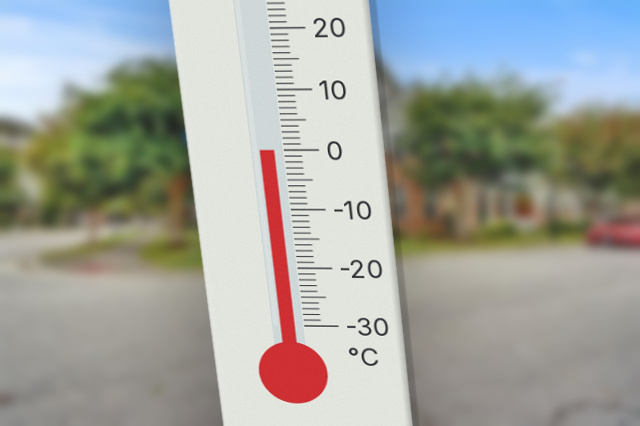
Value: 0,°C
